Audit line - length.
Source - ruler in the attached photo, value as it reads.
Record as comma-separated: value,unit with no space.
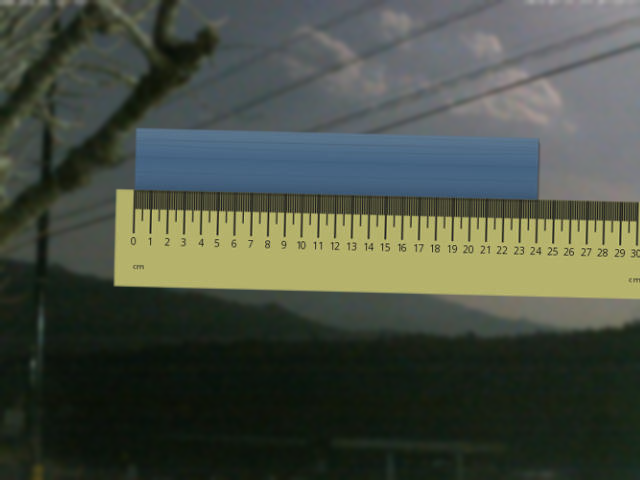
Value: 24,cm
